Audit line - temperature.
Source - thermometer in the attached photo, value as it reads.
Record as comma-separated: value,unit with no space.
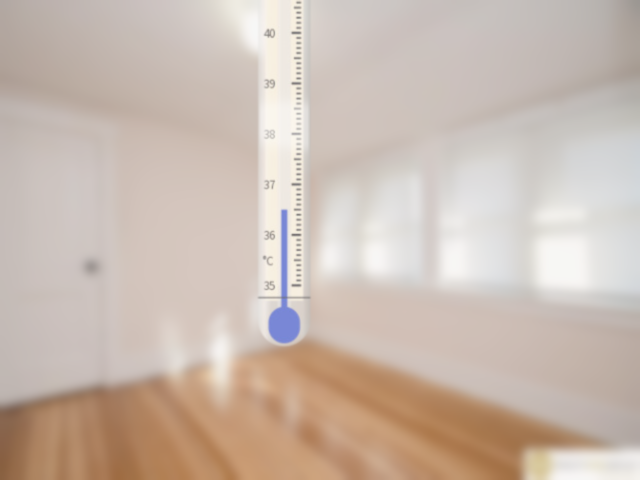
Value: 36.5,°C
